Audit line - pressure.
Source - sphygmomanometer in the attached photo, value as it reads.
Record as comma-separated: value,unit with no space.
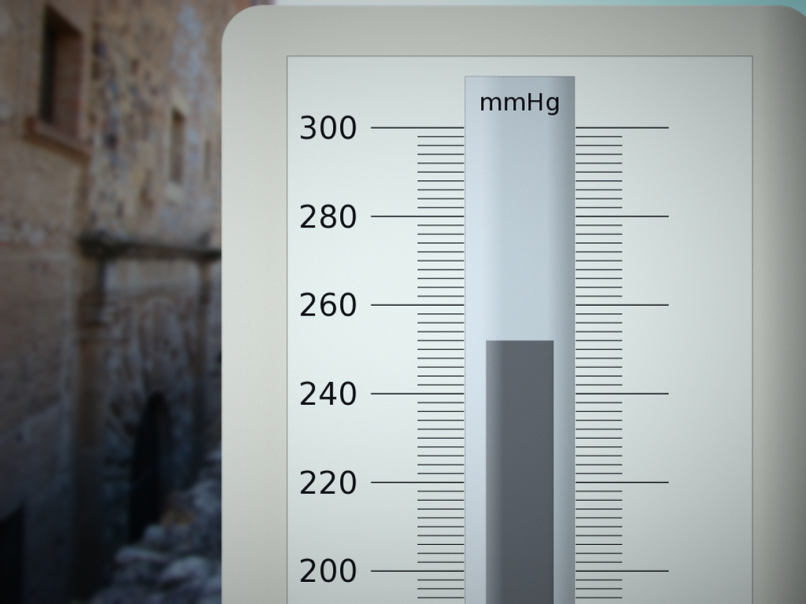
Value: 252,mmHg
